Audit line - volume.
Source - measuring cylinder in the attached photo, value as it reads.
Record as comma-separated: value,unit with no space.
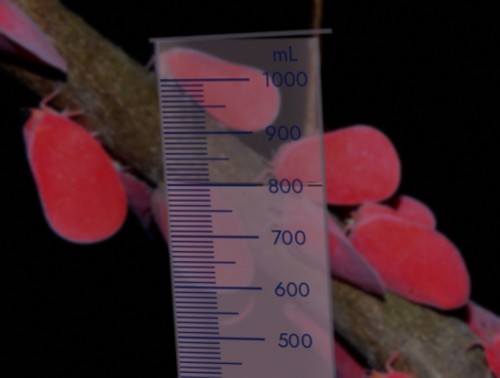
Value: 800,mL
